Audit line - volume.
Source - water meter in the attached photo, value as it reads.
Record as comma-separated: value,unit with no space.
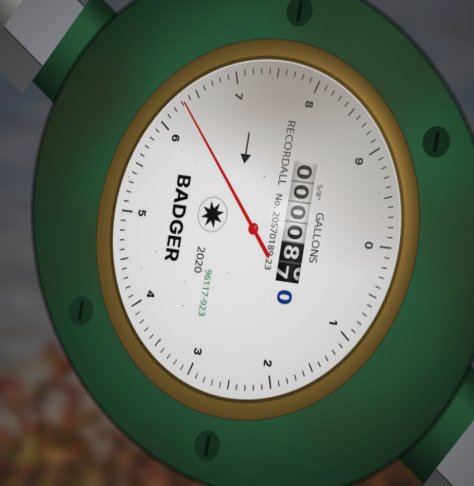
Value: 866.3,gal
